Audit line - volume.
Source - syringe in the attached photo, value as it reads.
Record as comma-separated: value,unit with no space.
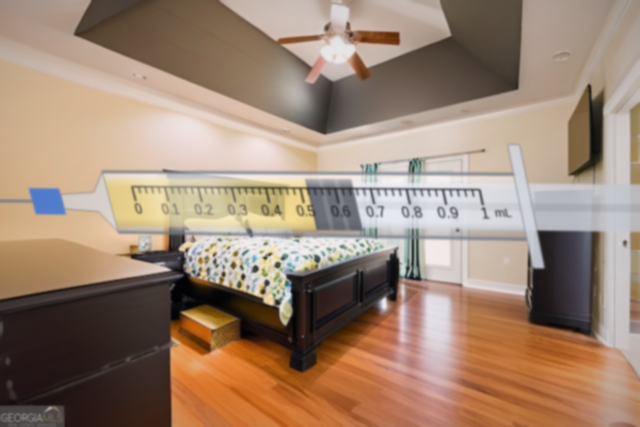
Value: 0.52,mL
